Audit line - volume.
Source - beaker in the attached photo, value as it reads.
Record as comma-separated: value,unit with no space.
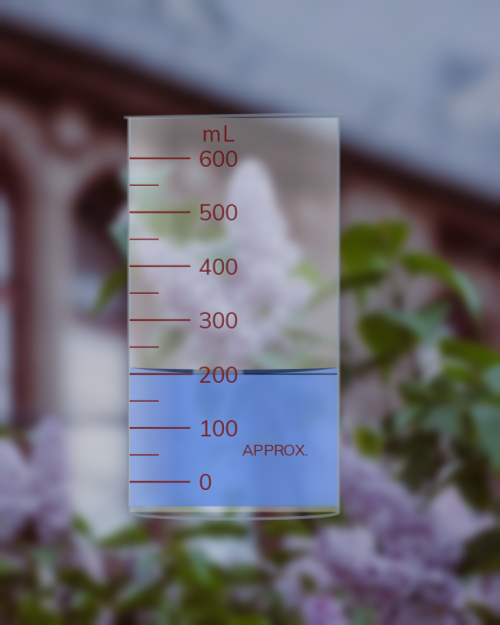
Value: 200,mL
